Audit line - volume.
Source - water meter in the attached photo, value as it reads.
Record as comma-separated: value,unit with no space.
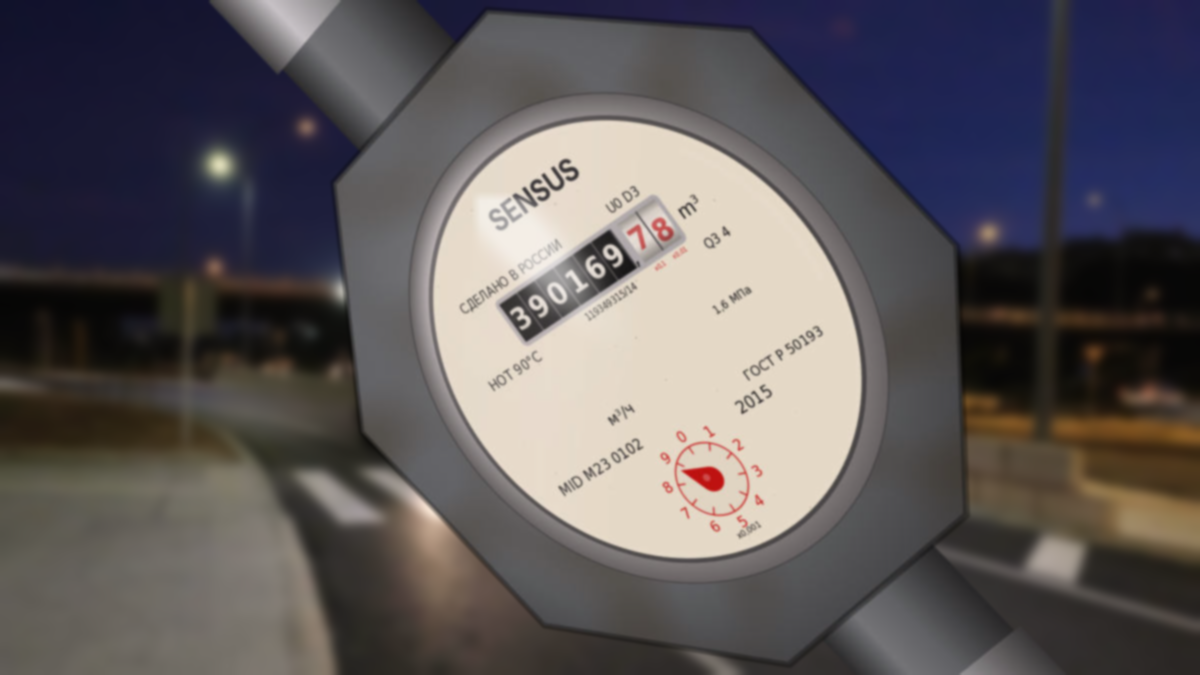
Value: 390169.778,m³
